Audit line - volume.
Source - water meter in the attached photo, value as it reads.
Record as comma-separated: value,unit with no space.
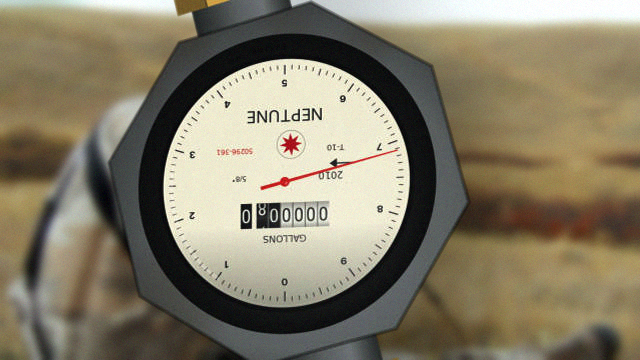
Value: 77.1,gal
